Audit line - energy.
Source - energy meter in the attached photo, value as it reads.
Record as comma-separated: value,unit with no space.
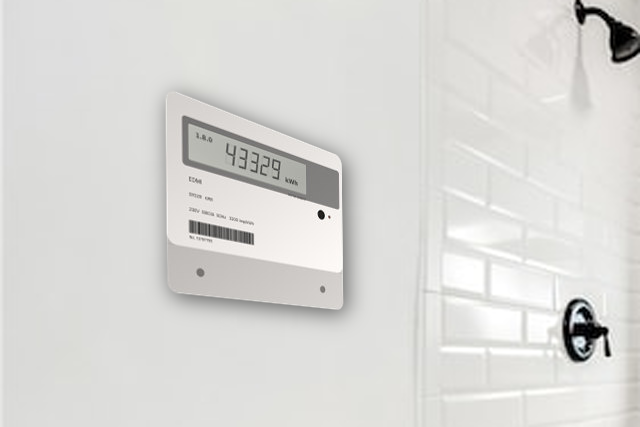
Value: 43329,kWh
